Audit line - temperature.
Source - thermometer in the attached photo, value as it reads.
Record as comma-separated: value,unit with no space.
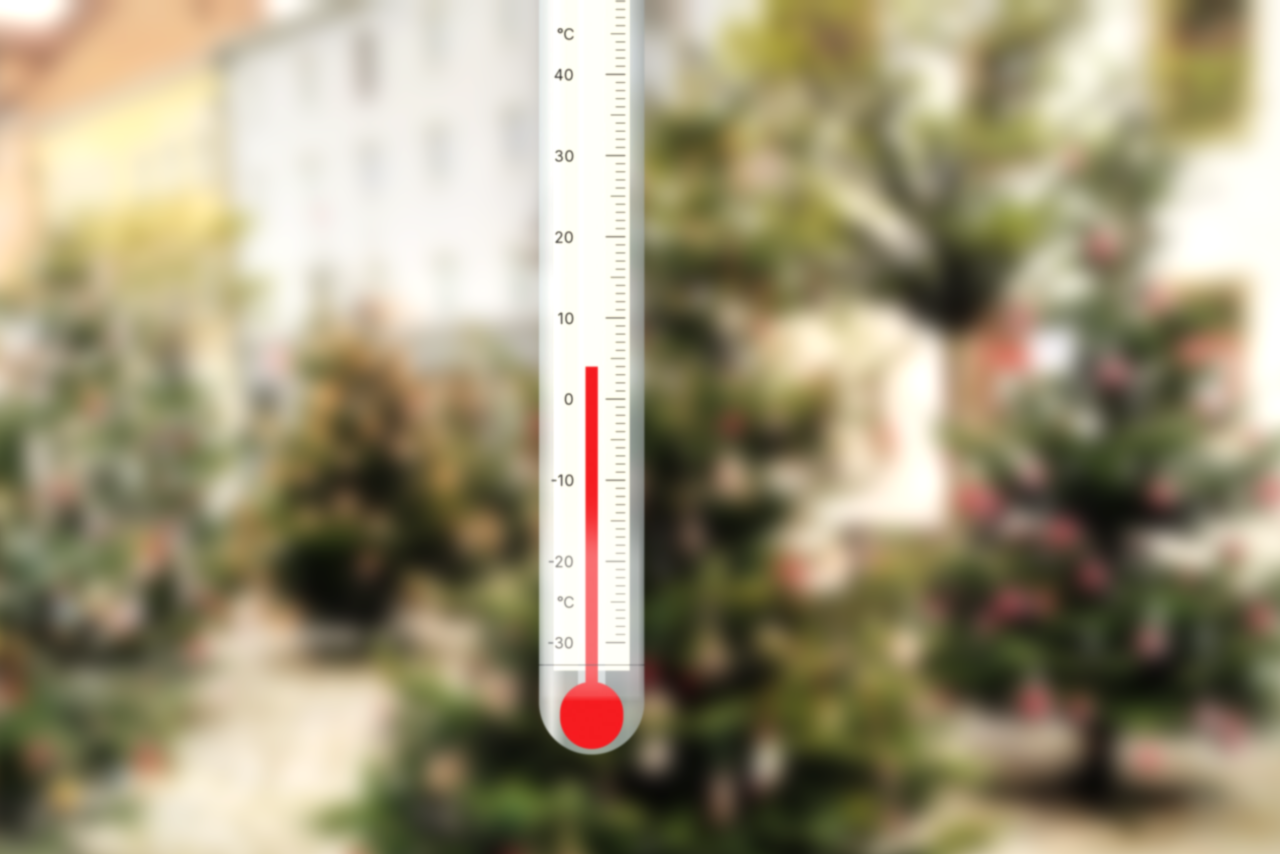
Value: 4,°C
